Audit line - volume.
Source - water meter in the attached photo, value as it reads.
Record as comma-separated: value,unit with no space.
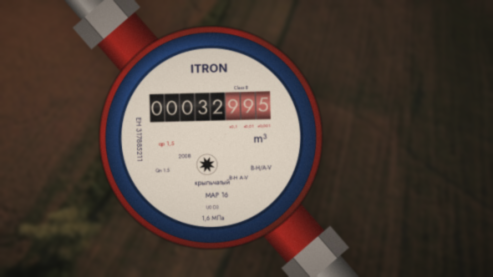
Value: 32.995,m³
